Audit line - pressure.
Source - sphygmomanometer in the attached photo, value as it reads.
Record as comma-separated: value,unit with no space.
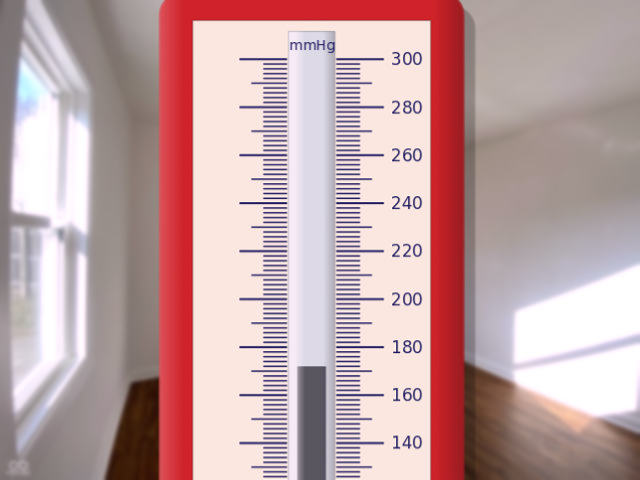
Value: 172,mmHg
